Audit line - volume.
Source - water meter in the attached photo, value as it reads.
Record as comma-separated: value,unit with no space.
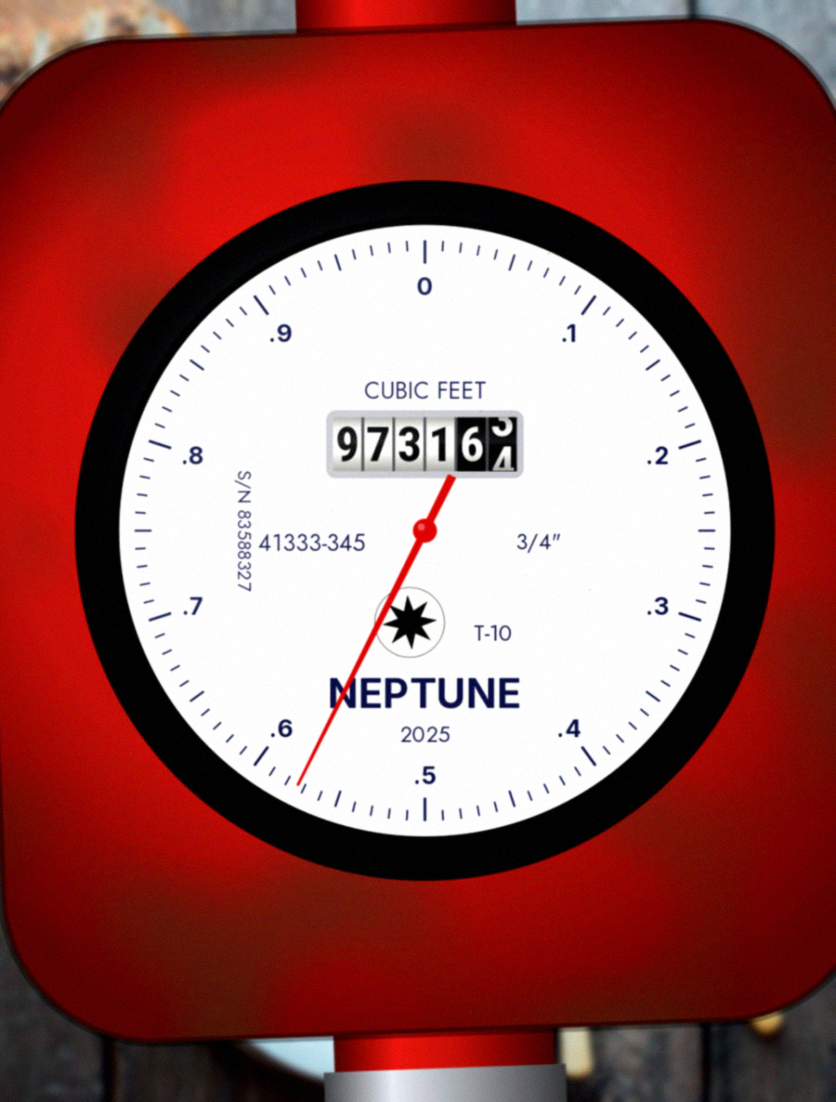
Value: 973163.57,ft³
